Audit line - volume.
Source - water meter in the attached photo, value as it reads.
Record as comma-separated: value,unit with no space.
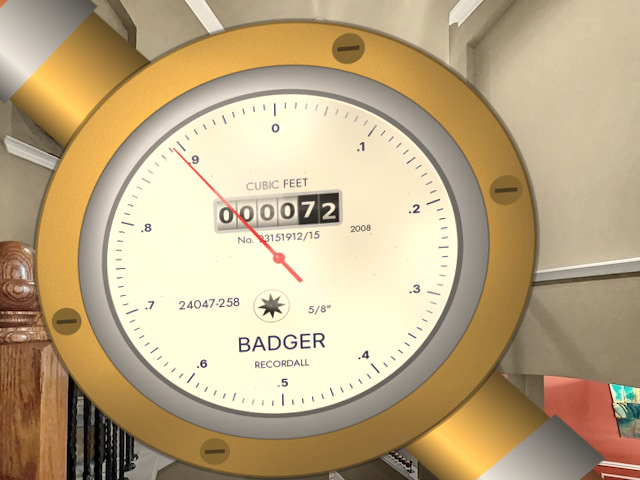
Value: 71.89,ft³
